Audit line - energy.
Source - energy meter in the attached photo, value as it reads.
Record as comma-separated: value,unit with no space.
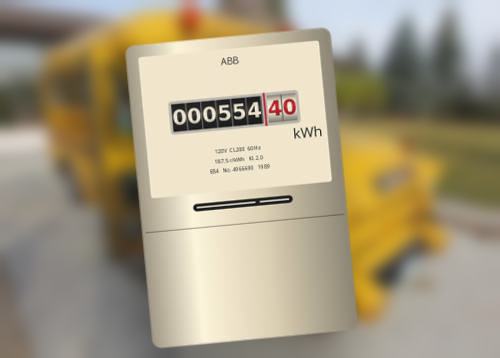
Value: 554.40,kWh
